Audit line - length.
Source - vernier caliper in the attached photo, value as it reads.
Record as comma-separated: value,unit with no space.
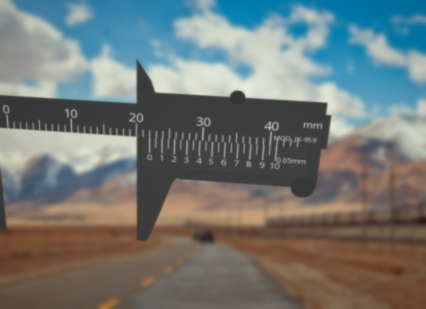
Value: 22.0,mm
